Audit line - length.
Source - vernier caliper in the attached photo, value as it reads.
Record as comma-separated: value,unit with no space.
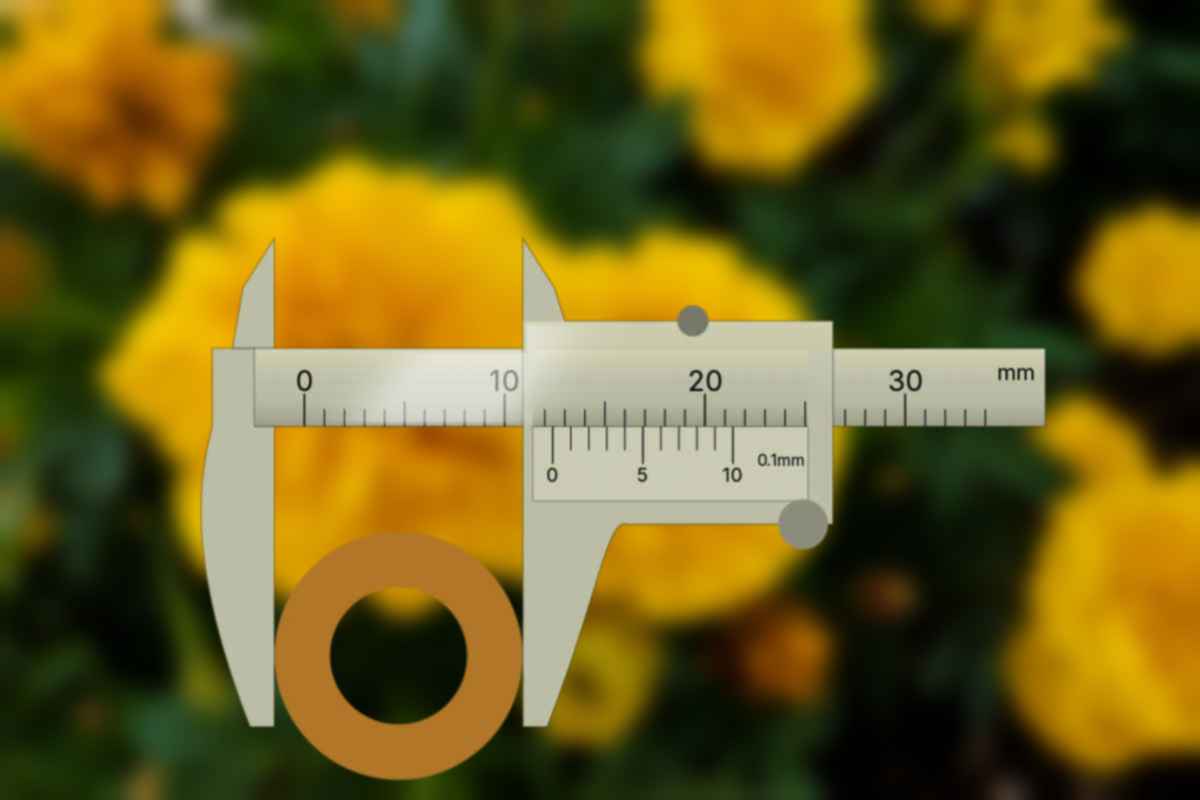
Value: 12.4,mm
